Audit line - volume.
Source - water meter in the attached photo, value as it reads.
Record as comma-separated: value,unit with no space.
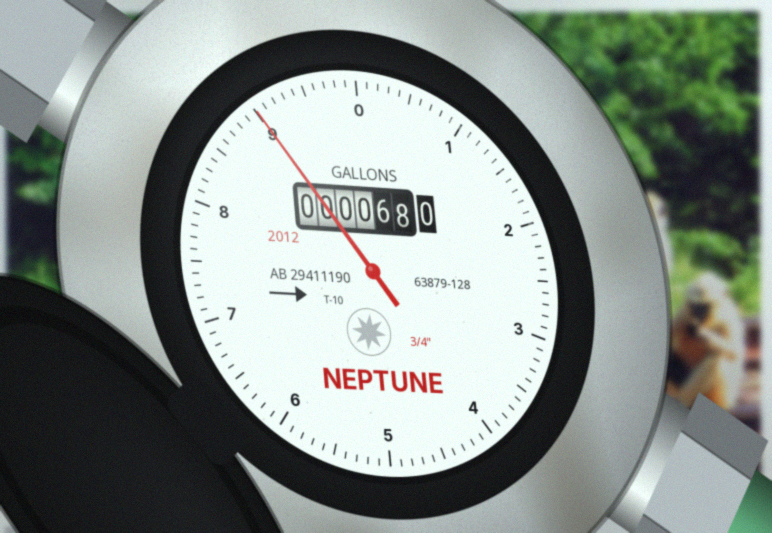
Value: 679.0,gal
